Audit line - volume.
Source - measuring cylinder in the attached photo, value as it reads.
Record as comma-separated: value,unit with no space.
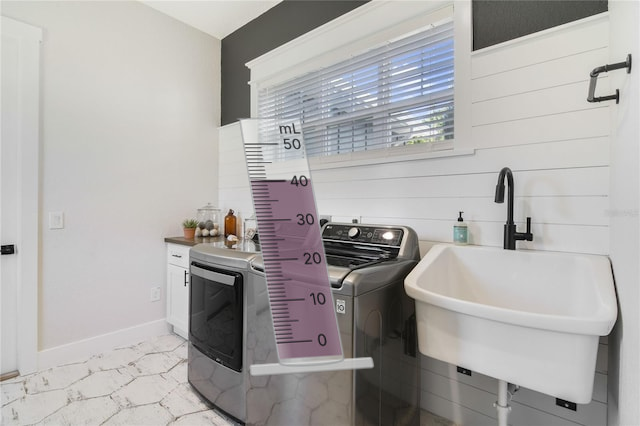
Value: 40,mL
